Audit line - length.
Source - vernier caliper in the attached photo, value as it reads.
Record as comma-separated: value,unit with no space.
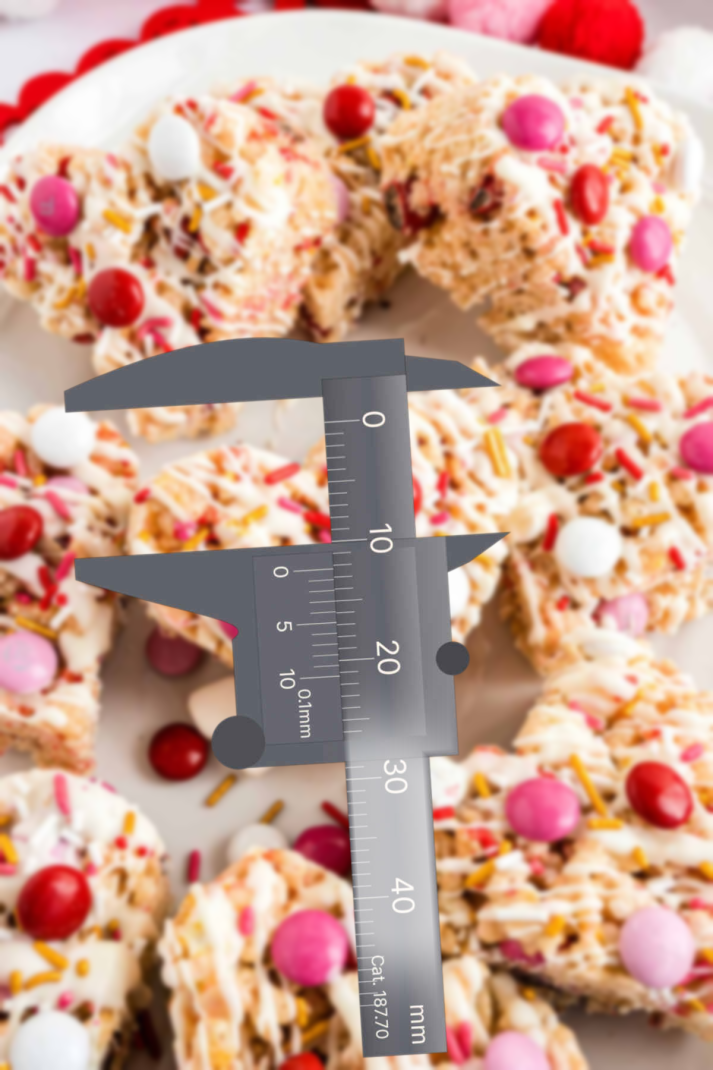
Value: 12.3,mm
